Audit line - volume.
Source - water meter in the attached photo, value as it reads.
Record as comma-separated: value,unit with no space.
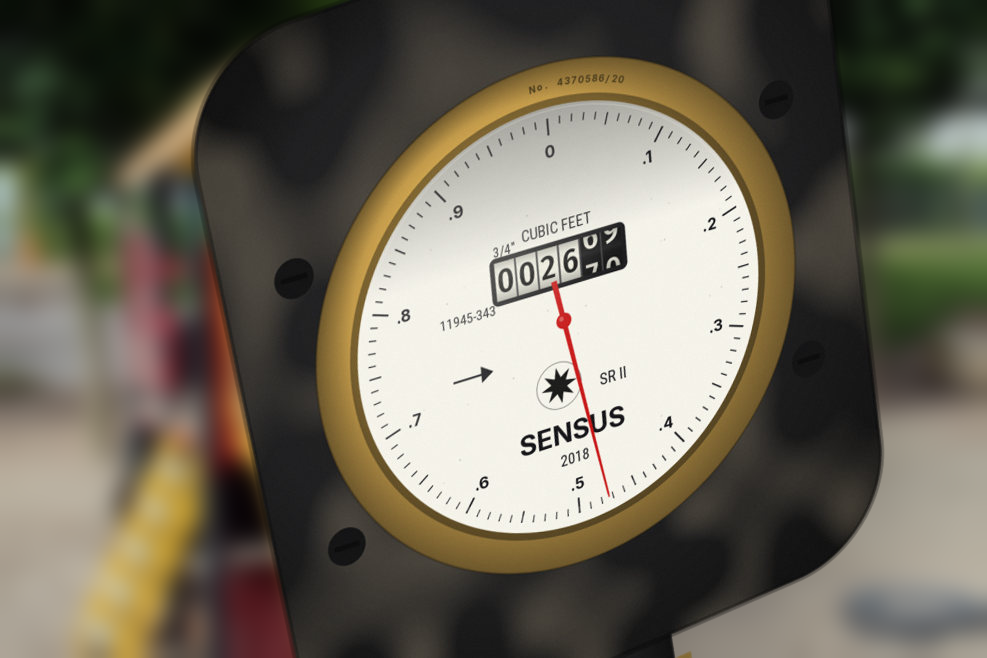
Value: 2669.47,ft³
